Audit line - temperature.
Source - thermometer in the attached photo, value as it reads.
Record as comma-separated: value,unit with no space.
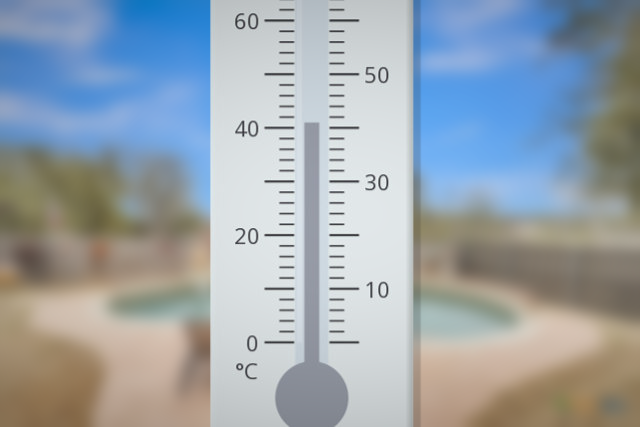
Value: 41,°C
